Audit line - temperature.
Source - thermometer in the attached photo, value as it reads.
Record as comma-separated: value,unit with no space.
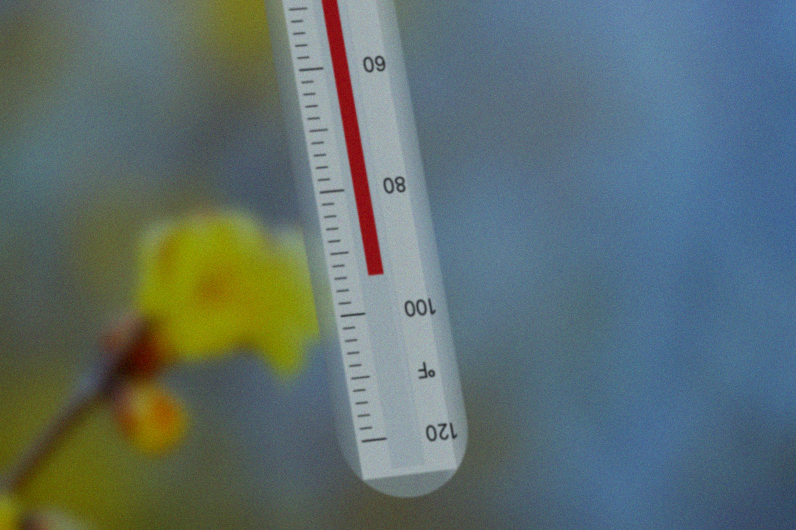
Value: 94,°F
